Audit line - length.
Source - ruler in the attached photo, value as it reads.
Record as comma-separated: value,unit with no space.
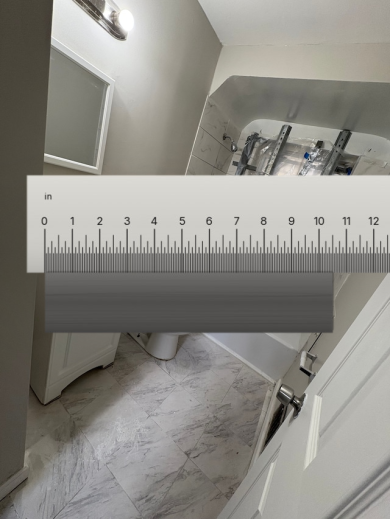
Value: 10.5,in
